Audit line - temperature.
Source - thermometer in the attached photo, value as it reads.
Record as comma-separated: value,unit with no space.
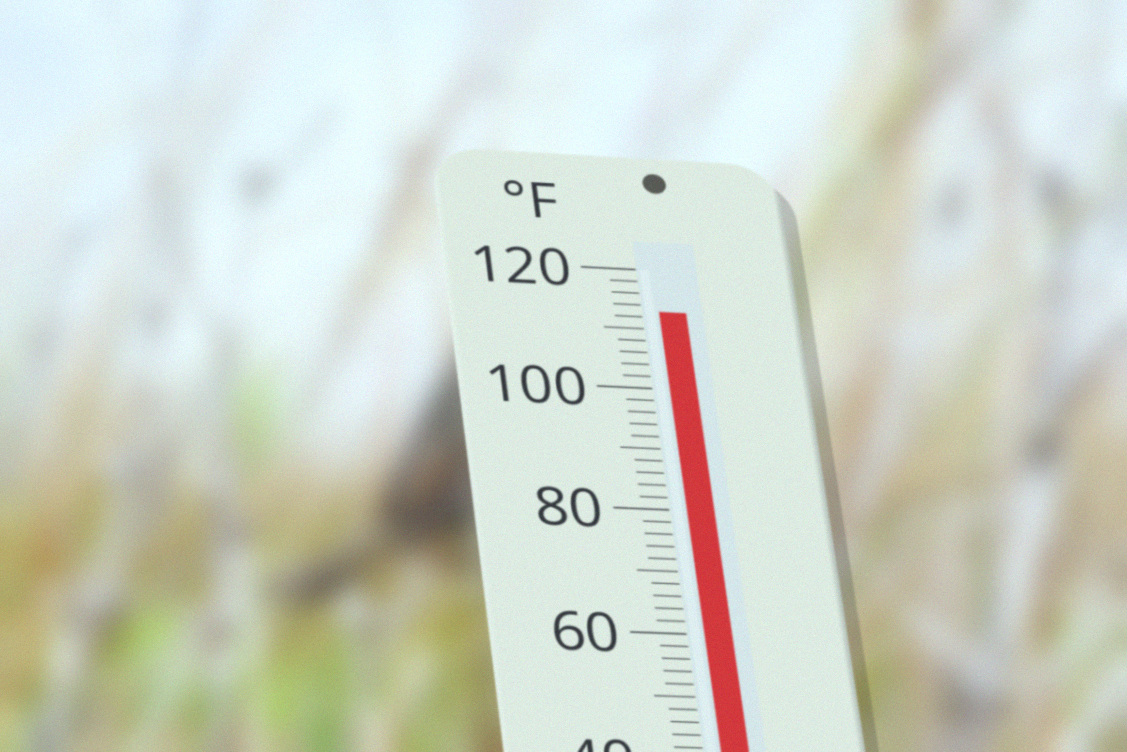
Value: 113,°F
